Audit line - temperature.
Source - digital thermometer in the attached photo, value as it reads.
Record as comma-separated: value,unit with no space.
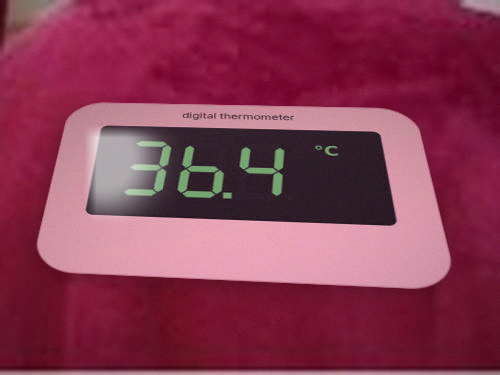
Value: 36.4,°C
